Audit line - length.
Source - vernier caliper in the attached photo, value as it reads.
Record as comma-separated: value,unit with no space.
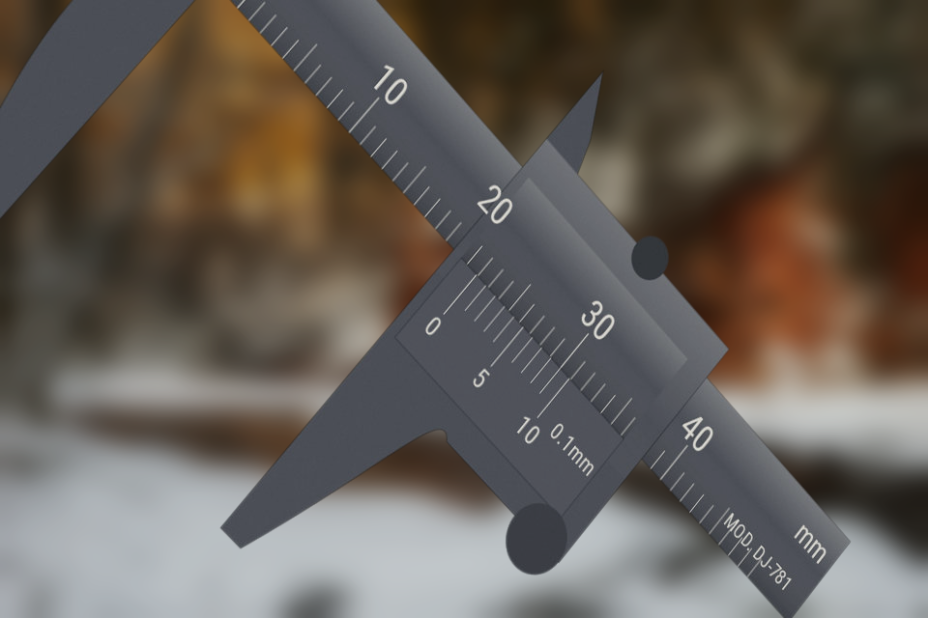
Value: 21.9,mm
